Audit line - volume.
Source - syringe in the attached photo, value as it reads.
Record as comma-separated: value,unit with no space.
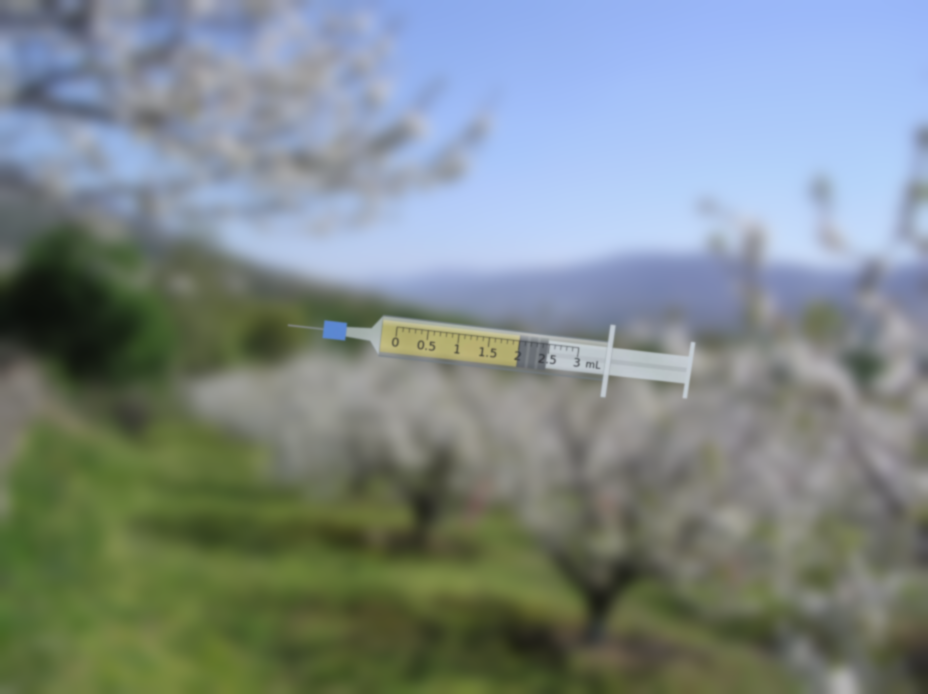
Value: 2,mL
